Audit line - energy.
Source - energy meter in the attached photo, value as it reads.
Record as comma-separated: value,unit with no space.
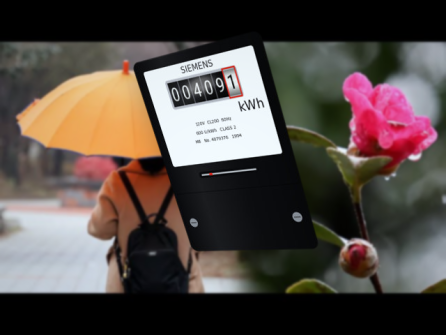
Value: 409.1,kWh
